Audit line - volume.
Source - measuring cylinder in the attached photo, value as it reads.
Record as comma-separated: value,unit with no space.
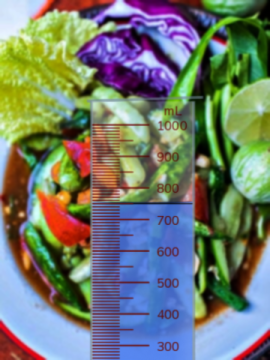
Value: 750,mL
